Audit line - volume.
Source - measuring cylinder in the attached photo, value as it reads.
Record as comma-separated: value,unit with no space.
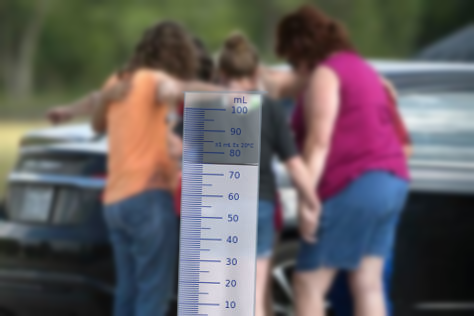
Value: 75,mL
